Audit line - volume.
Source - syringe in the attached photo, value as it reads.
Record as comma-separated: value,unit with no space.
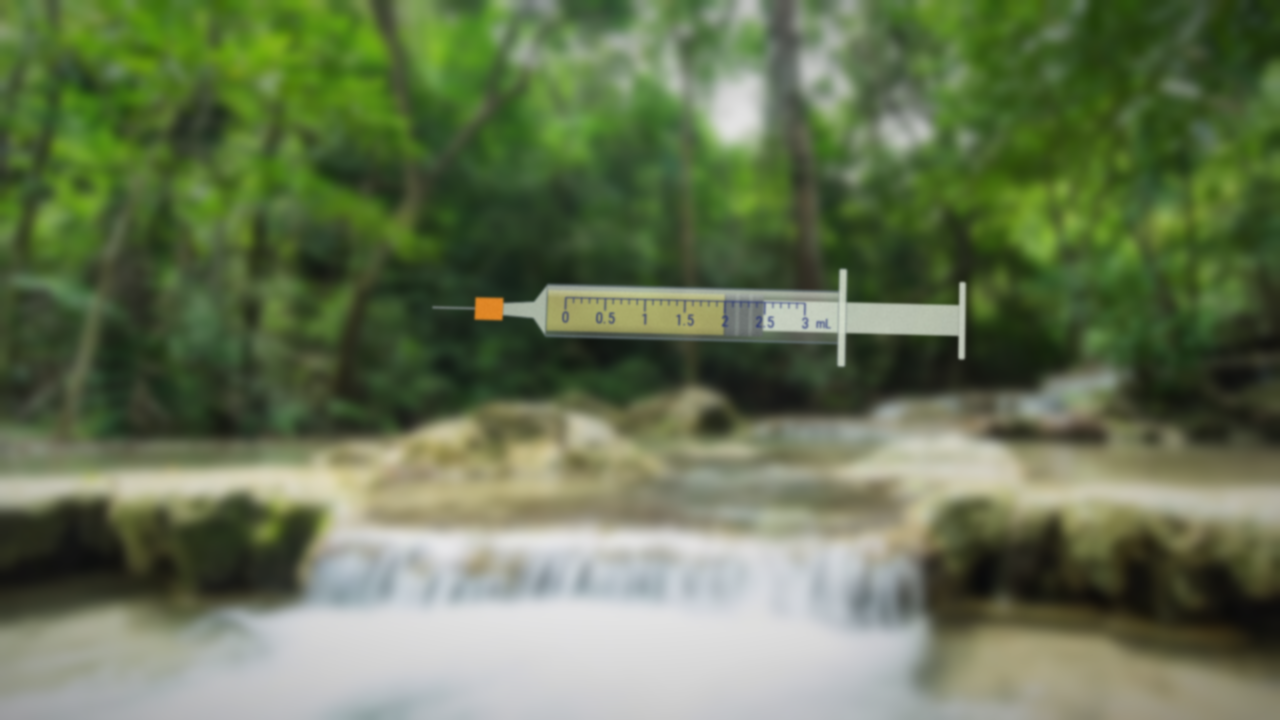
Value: 2,mL
